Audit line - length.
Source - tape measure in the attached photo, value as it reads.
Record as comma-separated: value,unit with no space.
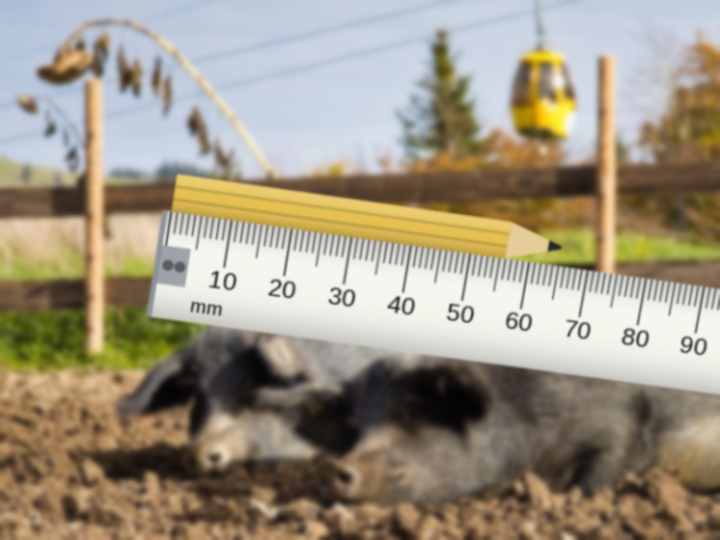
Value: 65,mm
